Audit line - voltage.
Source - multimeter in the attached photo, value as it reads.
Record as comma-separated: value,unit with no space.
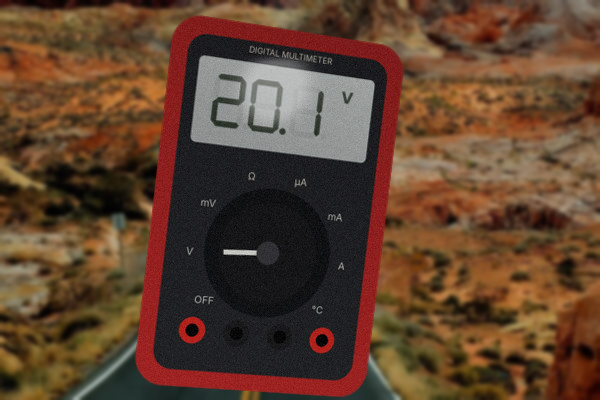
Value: 20.1,V
